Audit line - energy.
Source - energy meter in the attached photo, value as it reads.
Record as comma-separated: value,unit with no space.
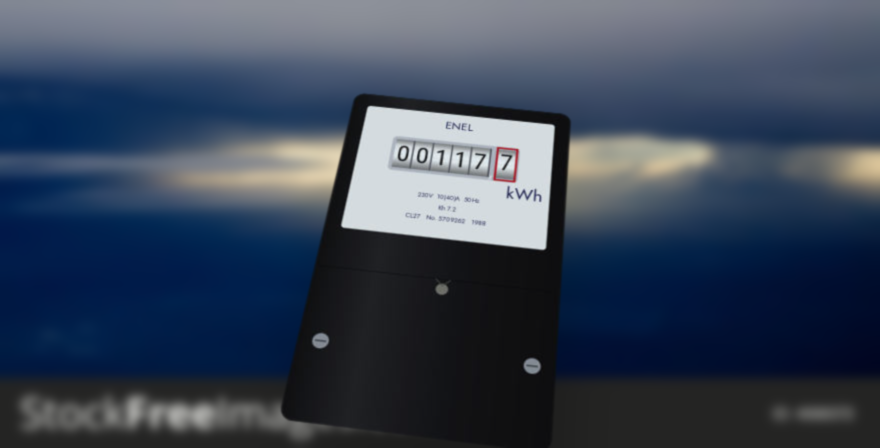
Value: 117.7,kWh
